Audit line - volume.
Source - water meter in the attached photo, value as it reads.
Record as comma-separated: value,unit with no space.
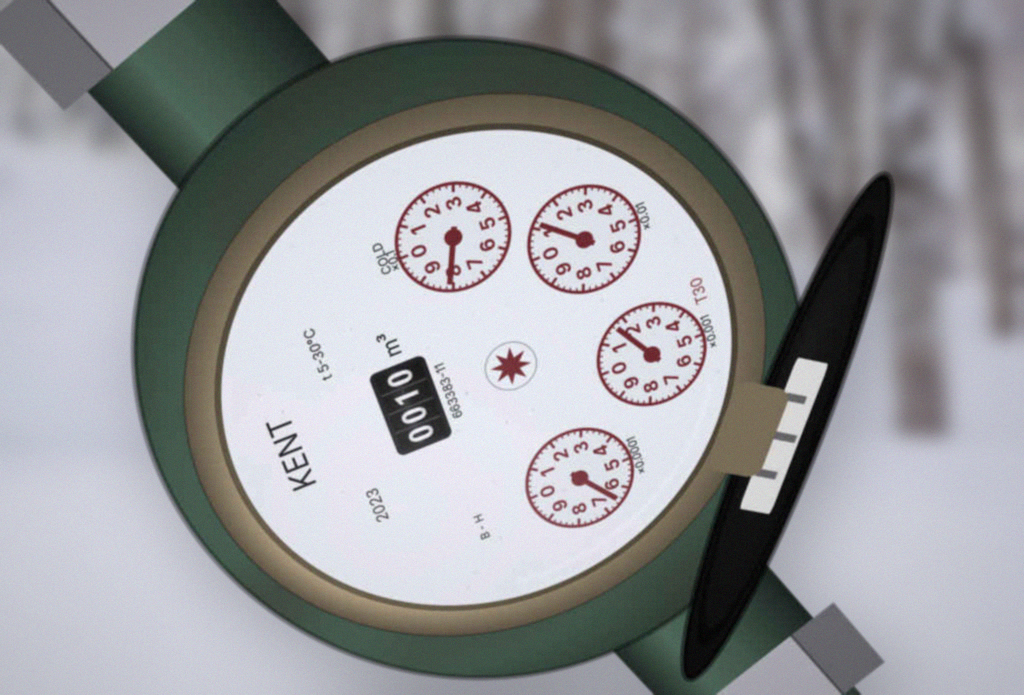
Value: 10.8116,m³
